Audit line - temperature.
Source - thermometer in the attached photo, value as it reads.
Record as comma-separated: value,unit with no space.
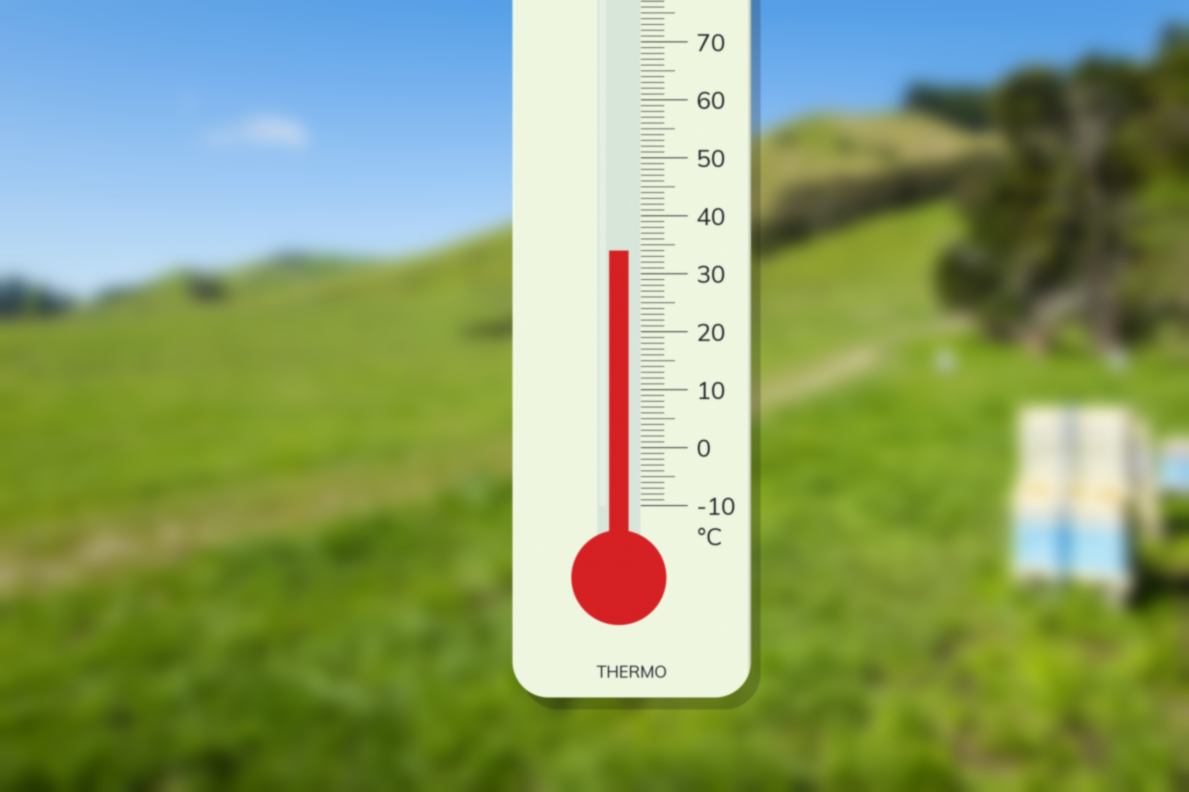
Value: 34,°C
